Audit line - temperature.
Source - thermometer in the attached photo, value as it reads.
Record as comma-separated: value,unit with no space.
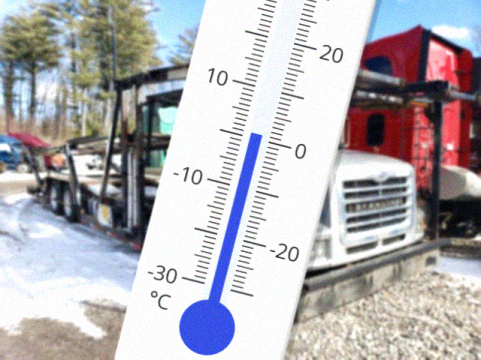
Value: 1,°C
